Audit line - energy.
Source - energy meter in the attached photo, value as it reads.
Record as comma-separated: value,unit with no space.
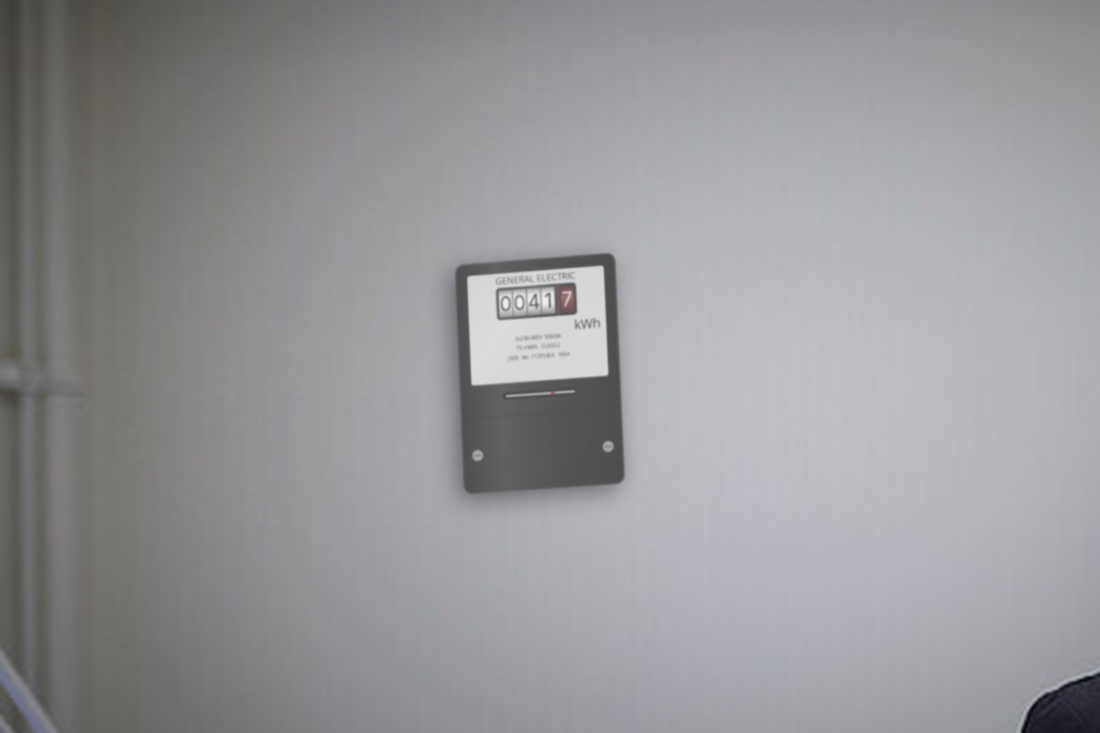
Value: 41.7,kWh
